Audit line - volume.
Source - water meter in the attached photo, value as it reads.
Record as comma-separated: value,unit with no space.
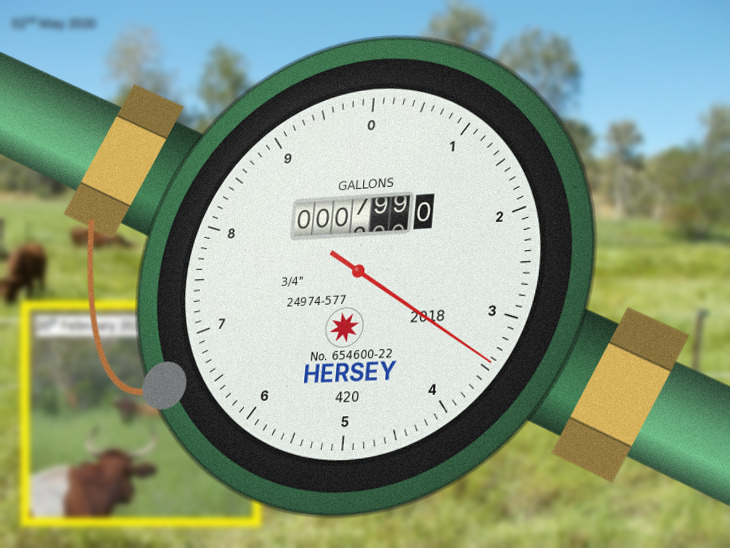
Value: 7993.4,gal
